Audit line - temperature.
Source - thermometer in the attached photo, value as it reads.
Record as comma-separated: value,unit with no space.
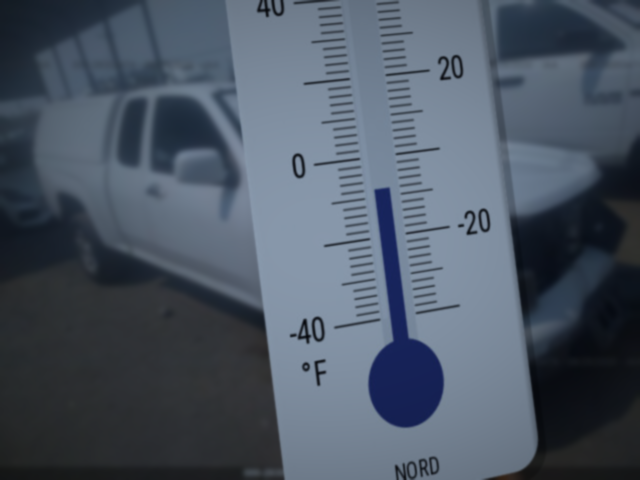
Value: -8,°F
